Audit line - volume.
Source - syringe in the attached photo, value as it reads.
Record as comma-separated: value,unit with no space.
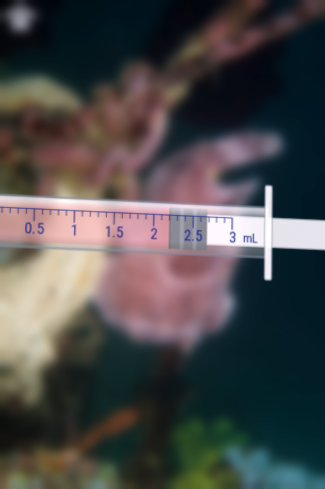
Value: 2.2,mL
